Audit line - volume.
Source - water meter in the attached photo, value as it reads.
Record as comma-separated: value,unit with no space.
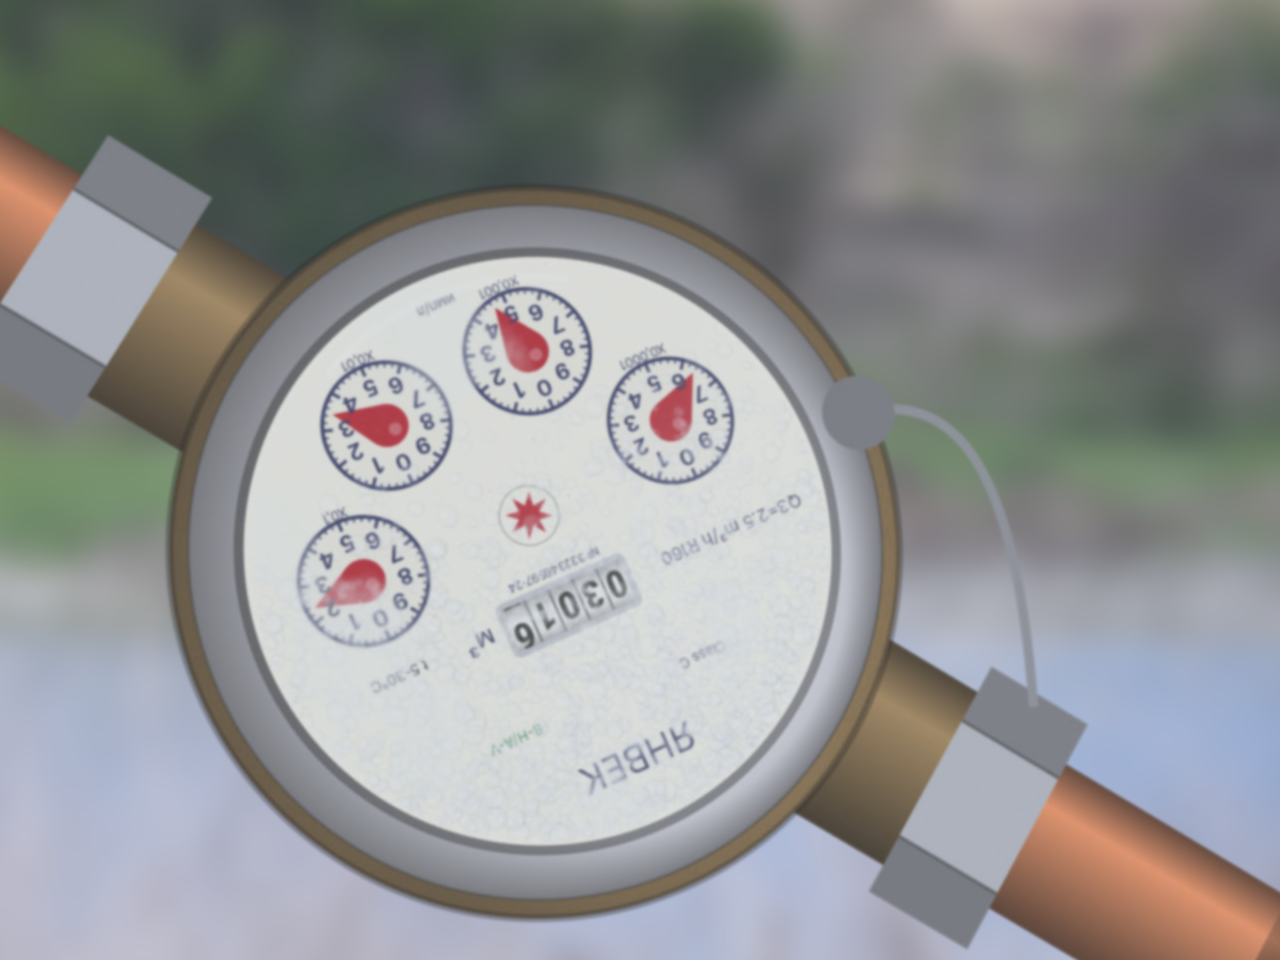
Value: 3016.2346,m³
